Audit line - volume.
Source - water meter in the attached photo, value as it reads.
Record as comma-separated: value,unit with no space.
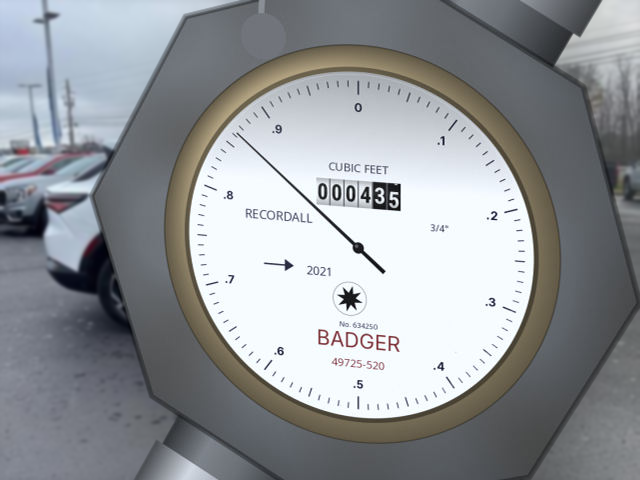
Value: 434.86,ft³
